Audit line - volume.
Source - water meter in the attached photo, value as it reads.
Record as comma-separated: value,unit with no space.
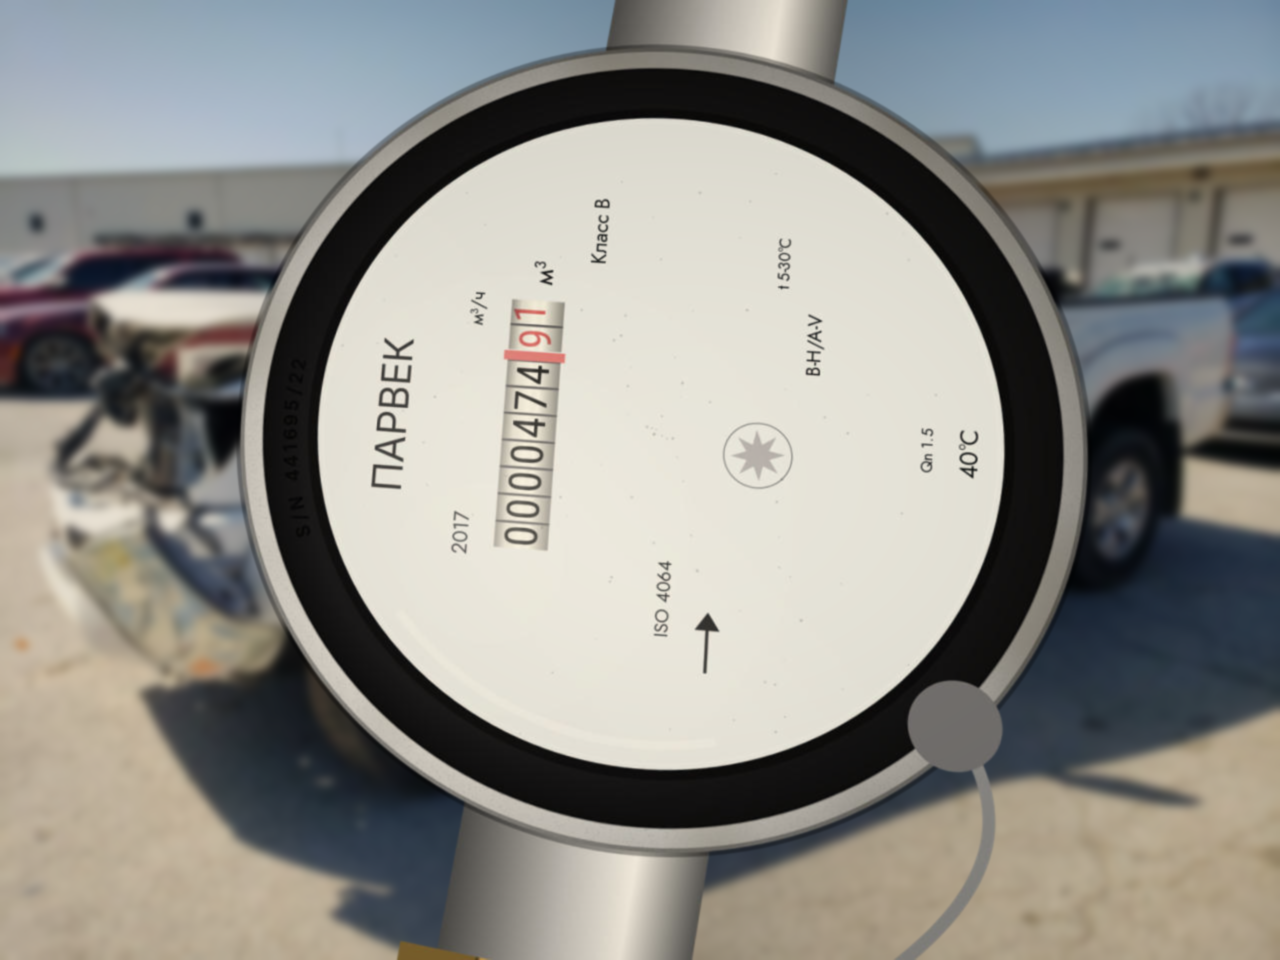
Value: 474.91,m³
